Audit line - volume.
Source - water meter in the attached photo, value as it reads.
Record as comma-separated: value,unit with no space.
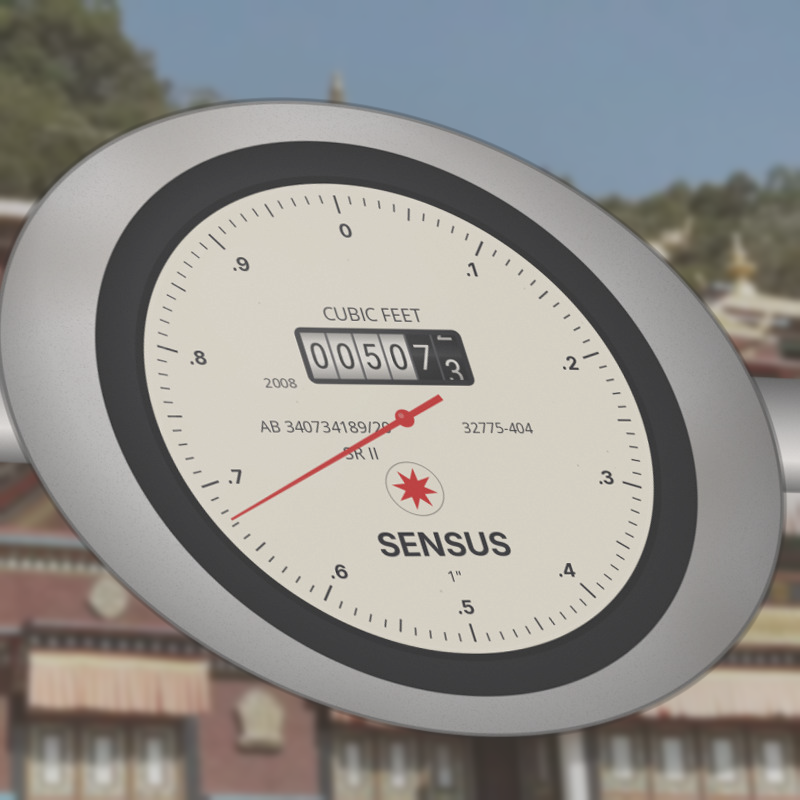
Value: 5072.67,ft³
